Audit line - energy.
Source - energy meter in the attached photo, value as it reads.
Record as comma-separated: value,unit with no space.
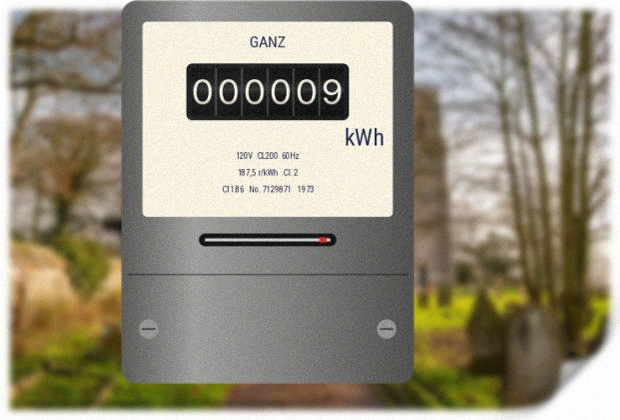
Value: 9,kWh
